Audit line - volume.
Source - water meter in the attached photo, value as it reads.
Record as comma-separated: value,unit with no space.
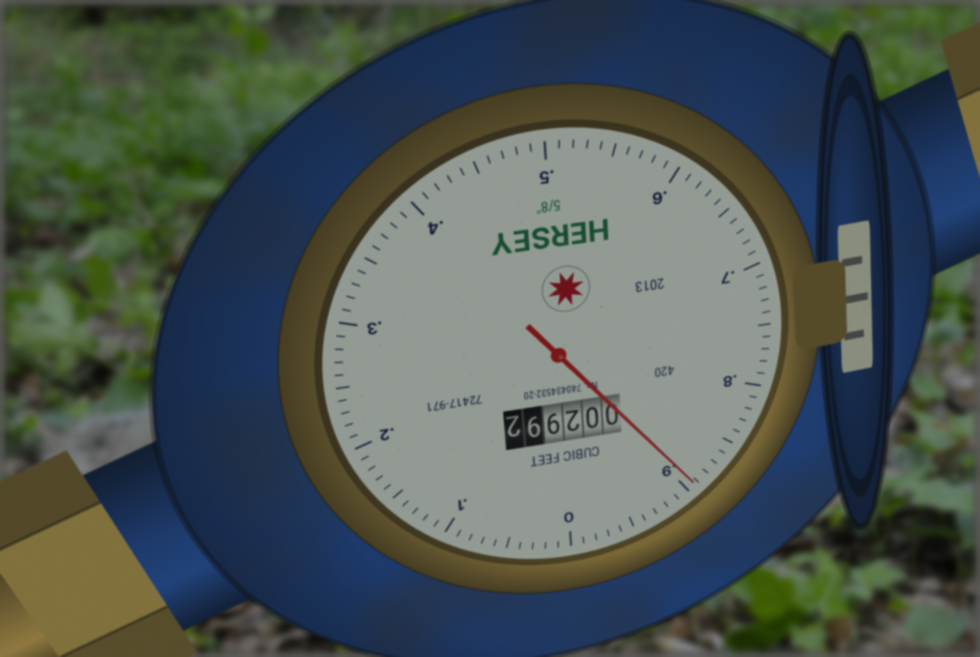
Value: 2991.89,ft³
